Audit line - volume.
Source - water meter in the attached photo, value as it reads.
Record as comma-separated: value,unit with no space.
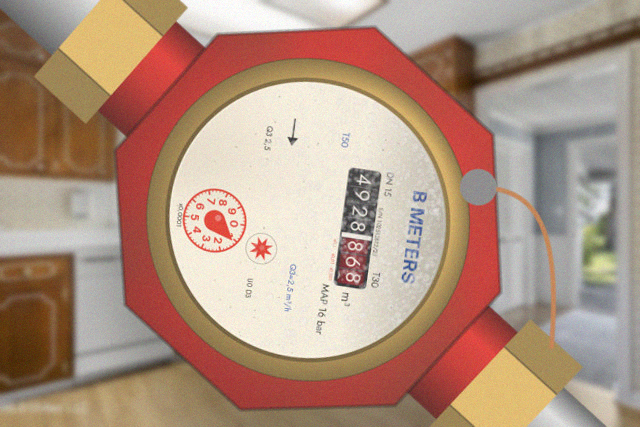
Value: 4928.8681,m³
